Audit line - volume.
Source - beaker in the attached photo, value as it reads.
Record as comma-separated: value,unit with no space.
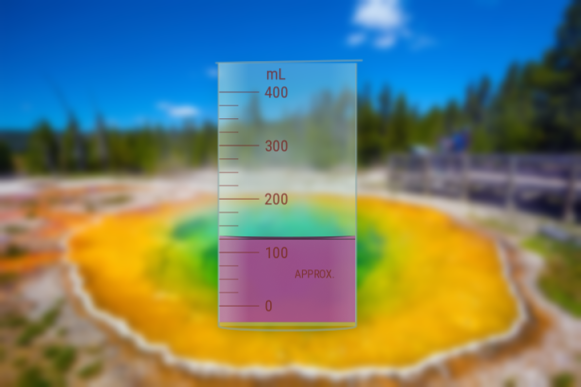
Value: 125,mL
